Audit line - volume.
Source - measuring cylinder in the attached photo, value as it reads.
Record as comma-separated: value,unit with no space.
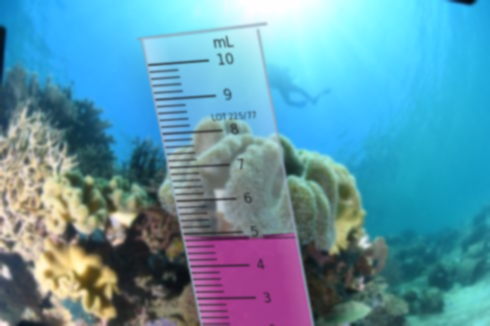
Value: 4.8,mL
